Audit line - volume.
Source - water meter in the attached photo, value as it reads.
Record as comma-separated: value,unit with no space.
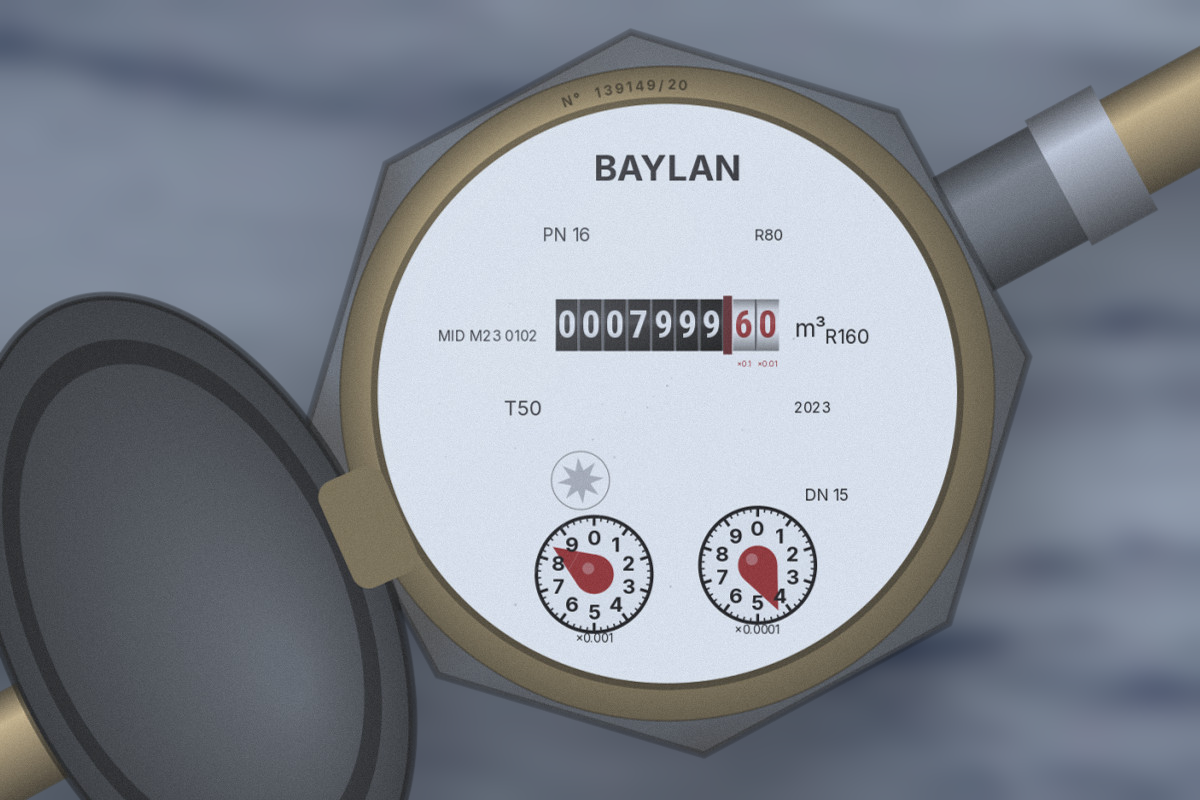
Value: 7999.6084,m³
